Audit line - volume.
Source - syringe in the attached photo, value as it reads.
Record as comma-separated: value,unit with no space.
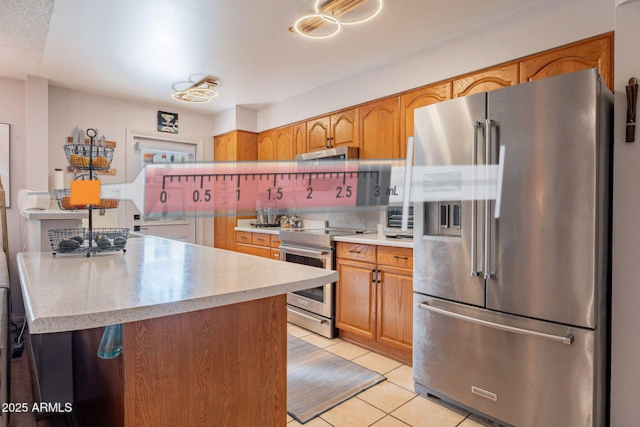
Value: 2.7,mL
